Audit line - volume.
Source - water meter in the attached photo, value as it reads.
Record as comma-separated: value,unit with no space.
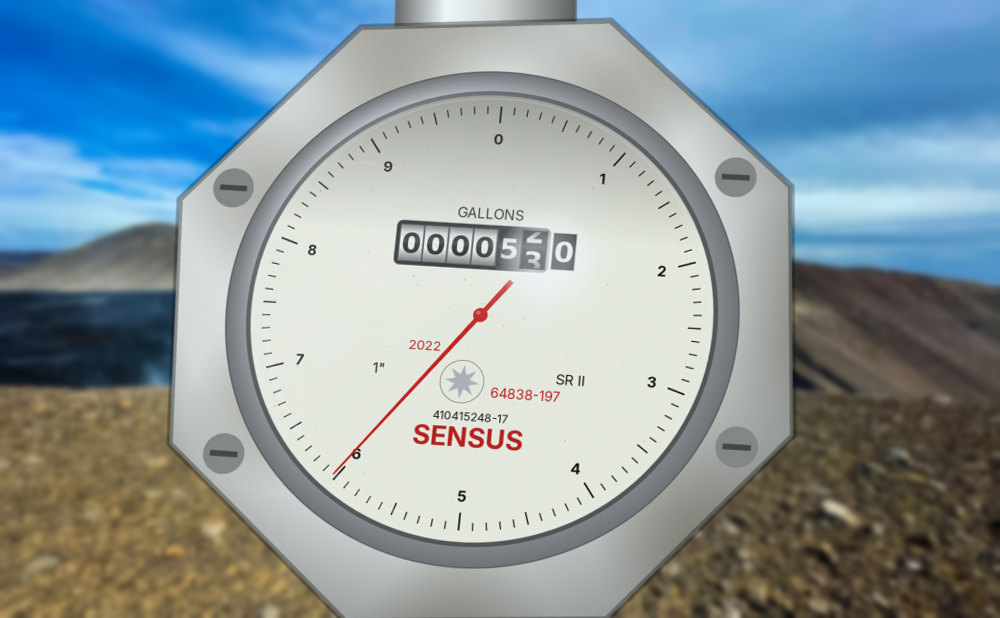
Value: 526.0,gal
